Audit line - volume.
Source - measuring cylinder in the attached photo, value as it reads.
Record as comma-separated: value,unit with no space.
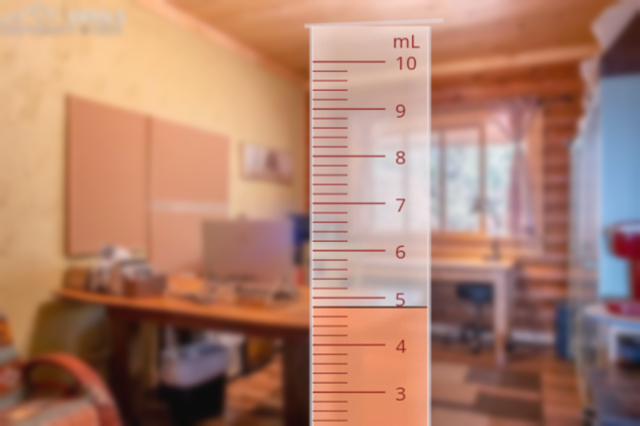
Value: 4.8,mL
